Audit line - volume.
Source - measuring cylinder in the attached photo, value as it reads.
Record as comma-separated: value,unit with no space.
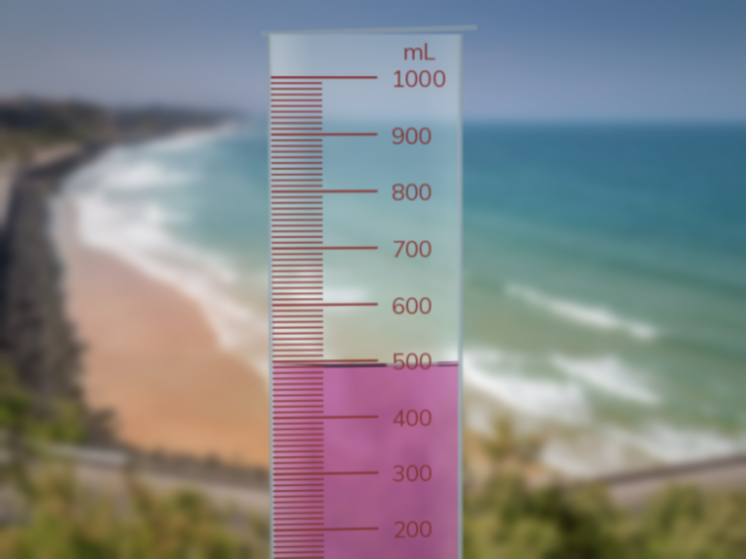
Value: 490,mL
